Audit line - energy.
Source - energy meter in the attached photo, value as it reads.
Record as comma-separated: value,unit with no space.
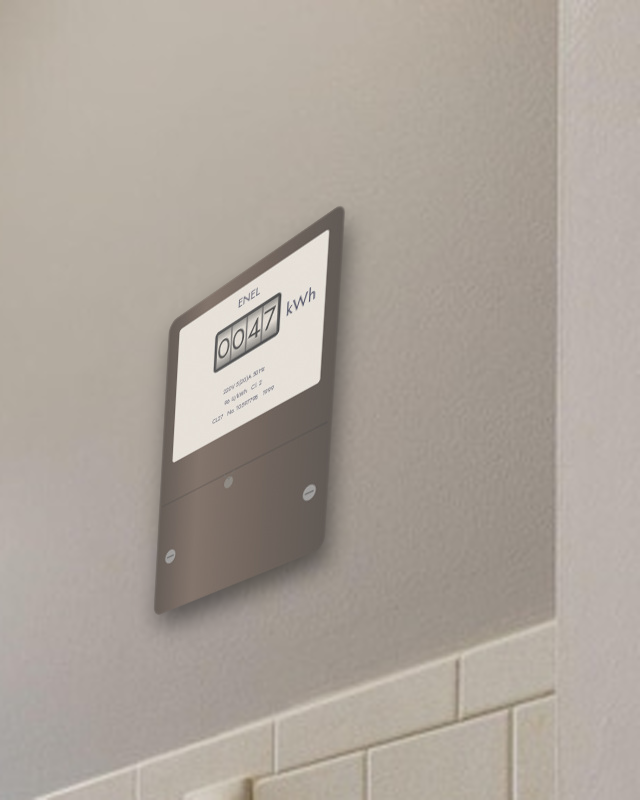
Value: 47,kWh
